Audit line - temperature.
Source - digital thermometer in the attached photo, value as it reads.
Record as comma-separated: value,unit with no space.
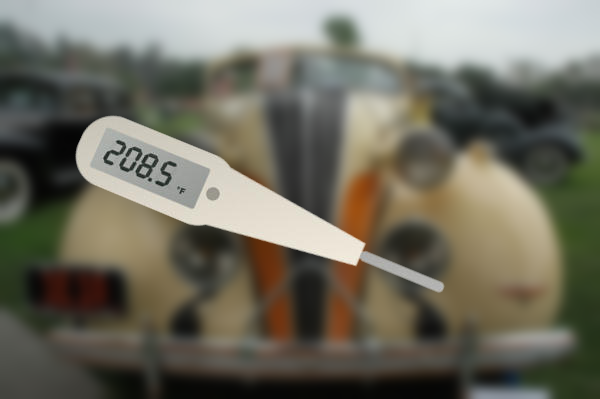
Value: 208.5,°F
